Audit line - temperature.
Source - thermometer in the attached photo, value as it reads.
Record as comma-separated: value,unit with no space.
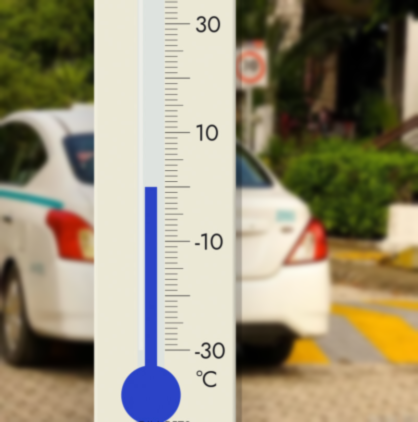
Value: 0,°C
